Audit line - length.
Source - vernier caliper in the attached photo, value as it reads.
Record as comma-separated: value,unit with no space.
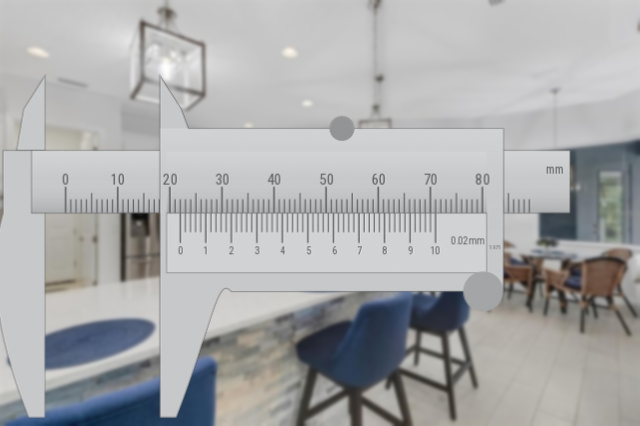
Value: 22.0,mm
